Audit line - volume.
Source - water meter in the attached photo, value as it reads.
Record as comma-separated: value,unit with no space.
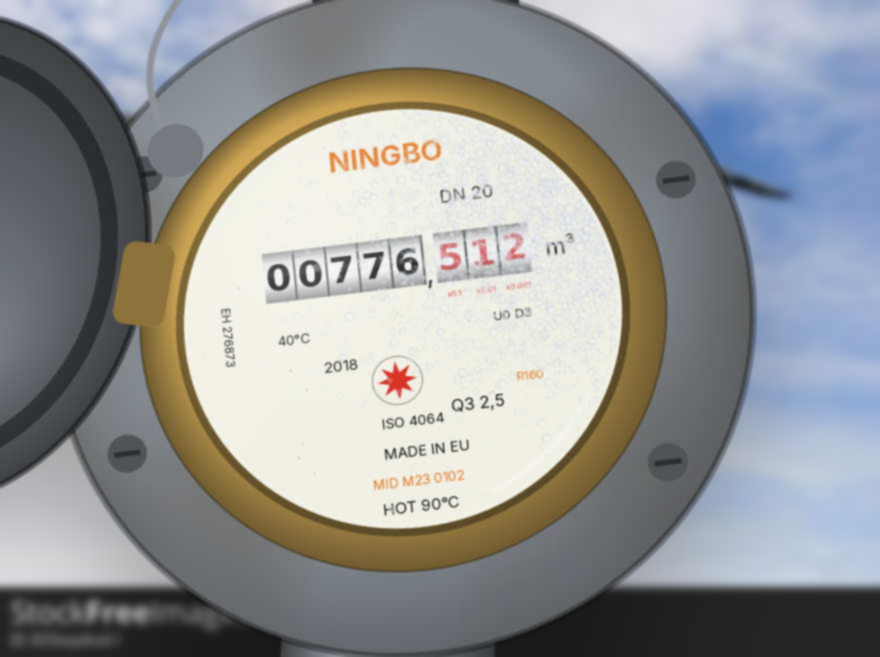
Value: 776.512,m³
